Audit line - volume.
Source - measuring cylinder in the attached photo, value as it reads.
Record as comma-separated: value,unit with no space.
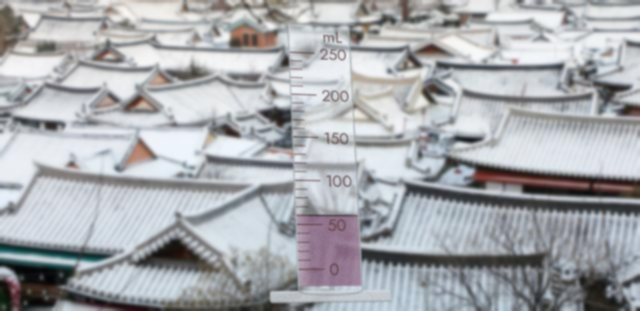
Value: 60,mL
